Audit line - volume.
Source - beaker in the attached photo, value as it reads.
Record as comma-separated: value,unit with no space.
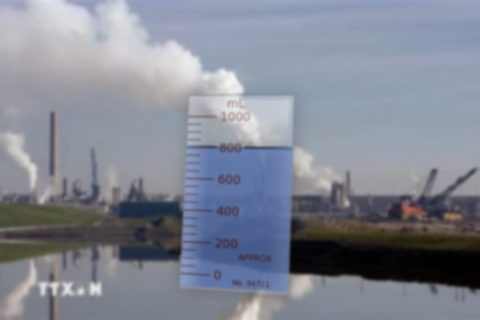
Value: 800,mL
